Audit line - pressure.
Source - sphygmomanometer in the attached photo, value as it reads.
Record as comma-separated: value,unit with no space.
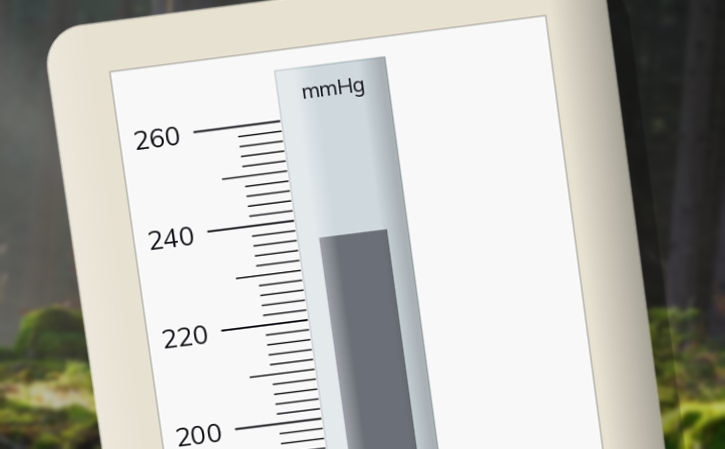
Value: 236,mmHg
